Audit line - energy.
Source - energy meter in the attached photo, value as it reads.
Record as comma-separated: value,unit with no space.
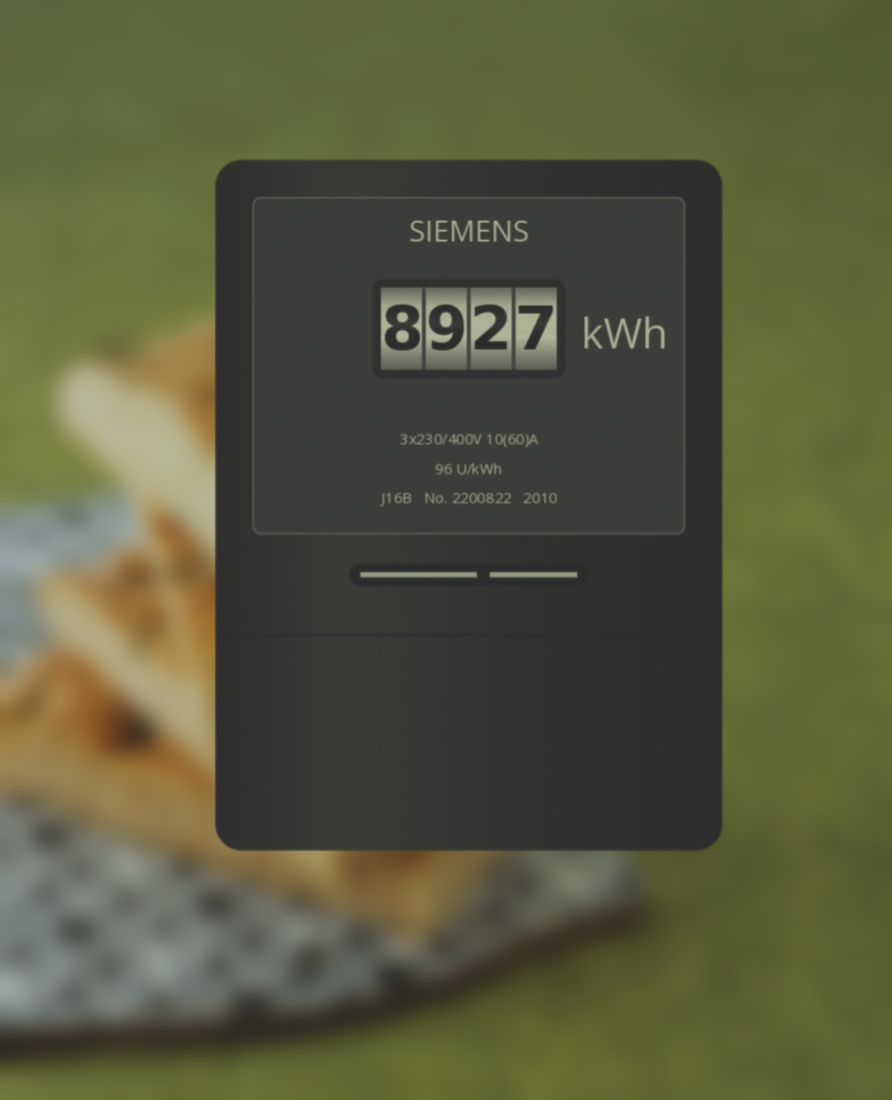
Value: 8927,kWh
